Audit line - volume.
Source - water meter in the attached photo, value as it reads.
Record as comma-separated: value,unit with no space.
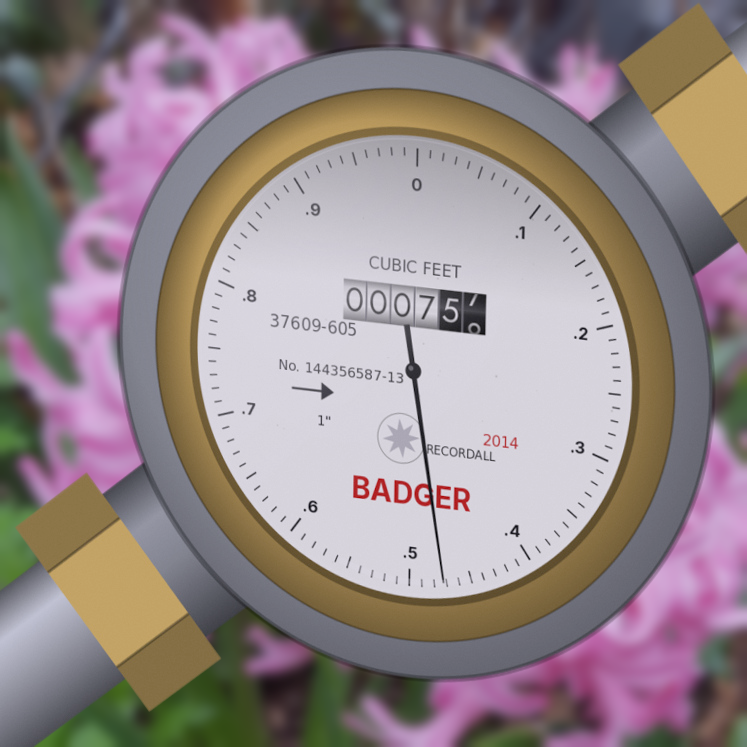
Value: 757.47,ft³
